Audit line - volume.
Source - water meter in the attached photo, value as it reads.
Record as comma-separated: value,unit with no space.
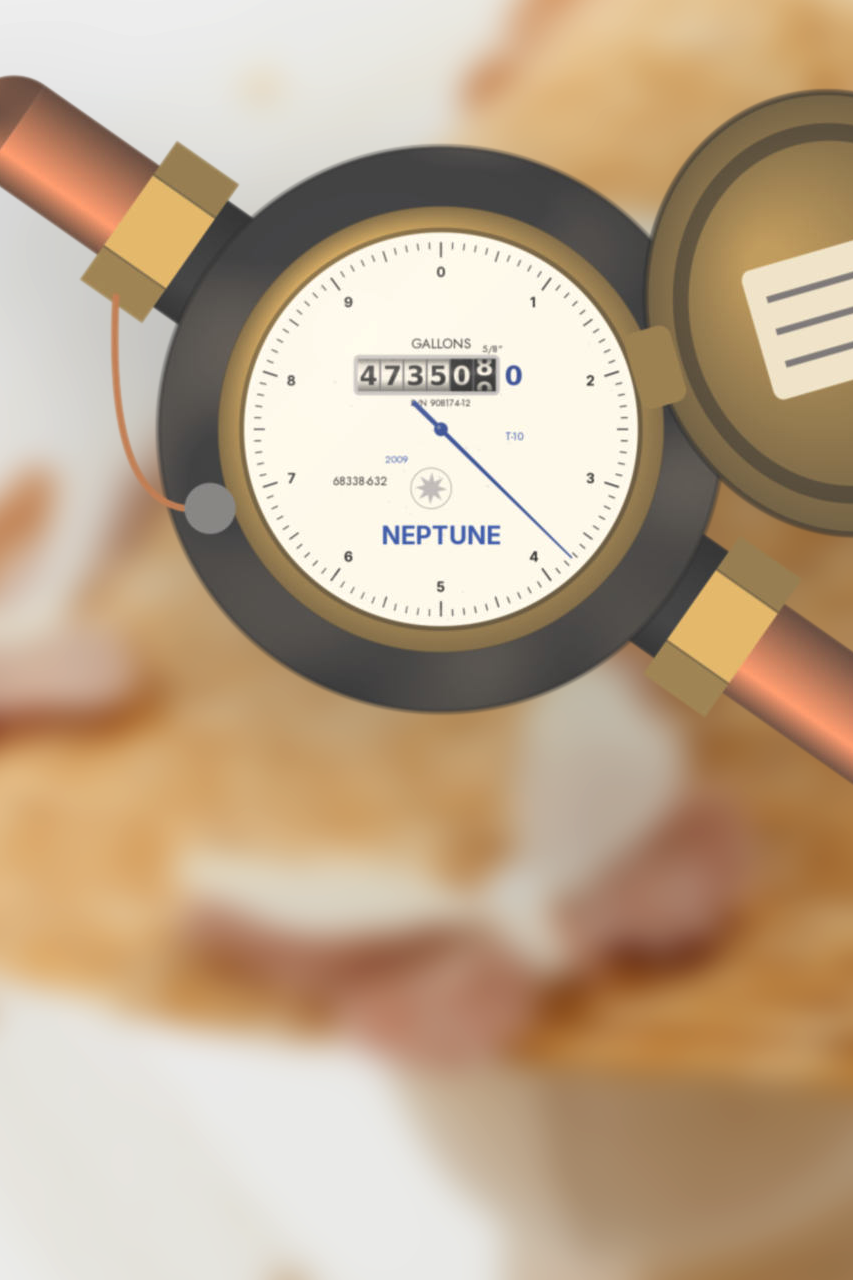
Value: 4735083.7,gal
